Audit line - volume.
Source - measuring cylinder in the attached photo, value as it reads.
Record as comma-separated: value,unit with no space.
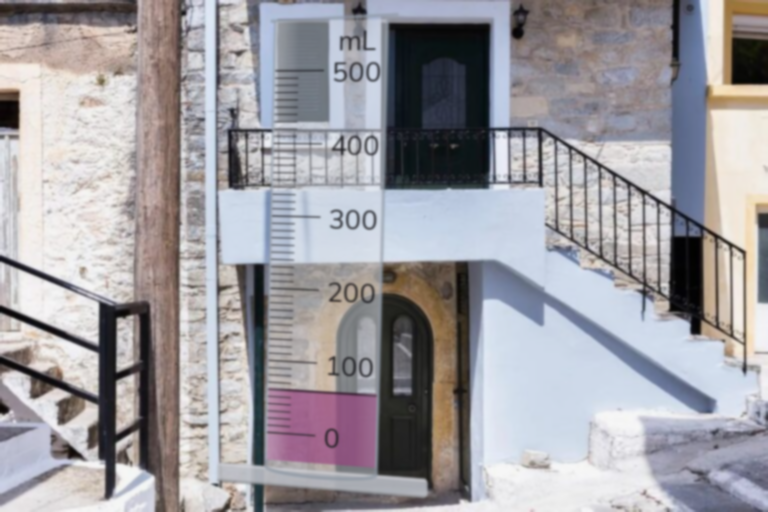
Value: 60,mL
